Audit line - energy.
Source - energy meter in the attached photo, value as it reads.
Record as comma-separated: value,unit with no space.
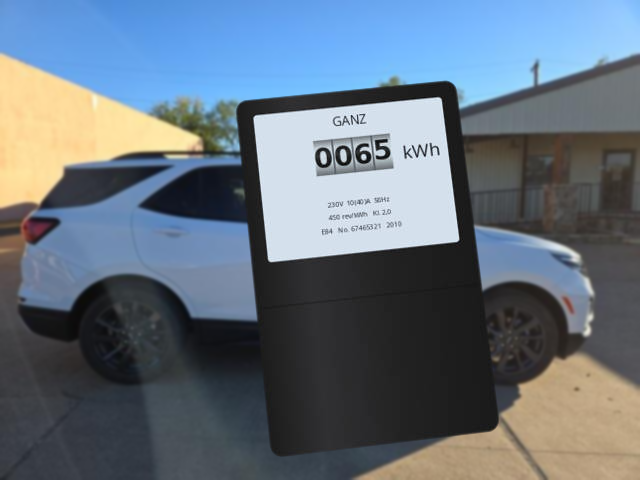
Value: 65,kWh
